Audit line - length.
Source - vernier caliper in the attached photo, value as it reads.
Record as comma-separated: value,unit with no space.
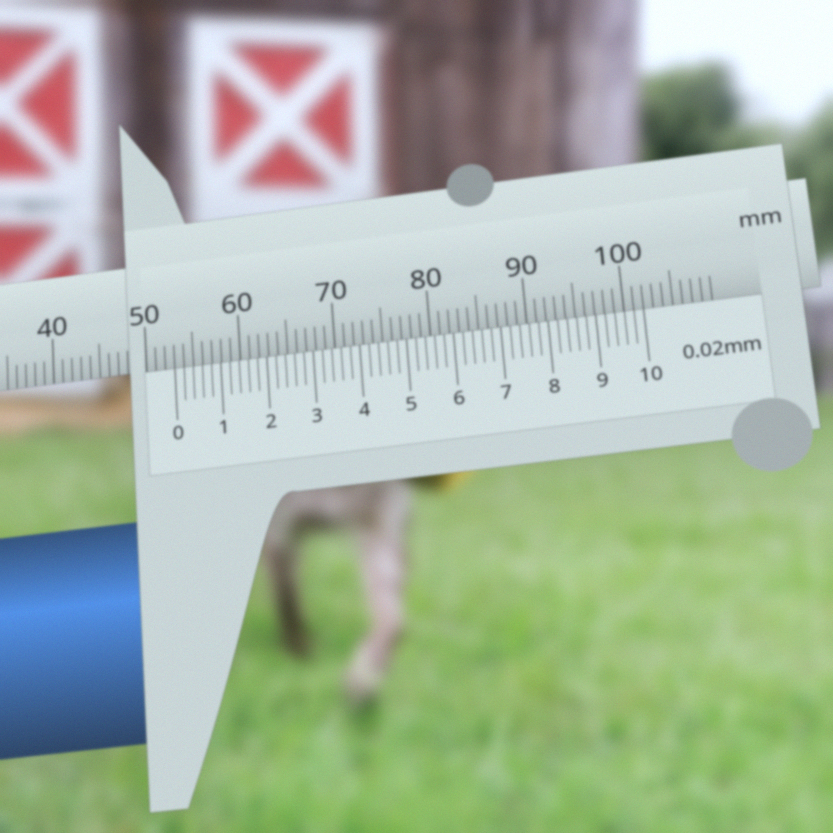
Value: 53.0,mm
